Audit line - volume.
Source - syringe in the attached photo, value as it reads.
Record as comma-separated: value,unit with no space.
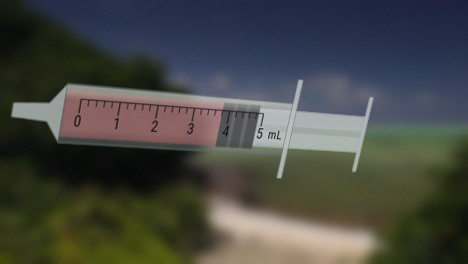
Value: 3.8,mL
